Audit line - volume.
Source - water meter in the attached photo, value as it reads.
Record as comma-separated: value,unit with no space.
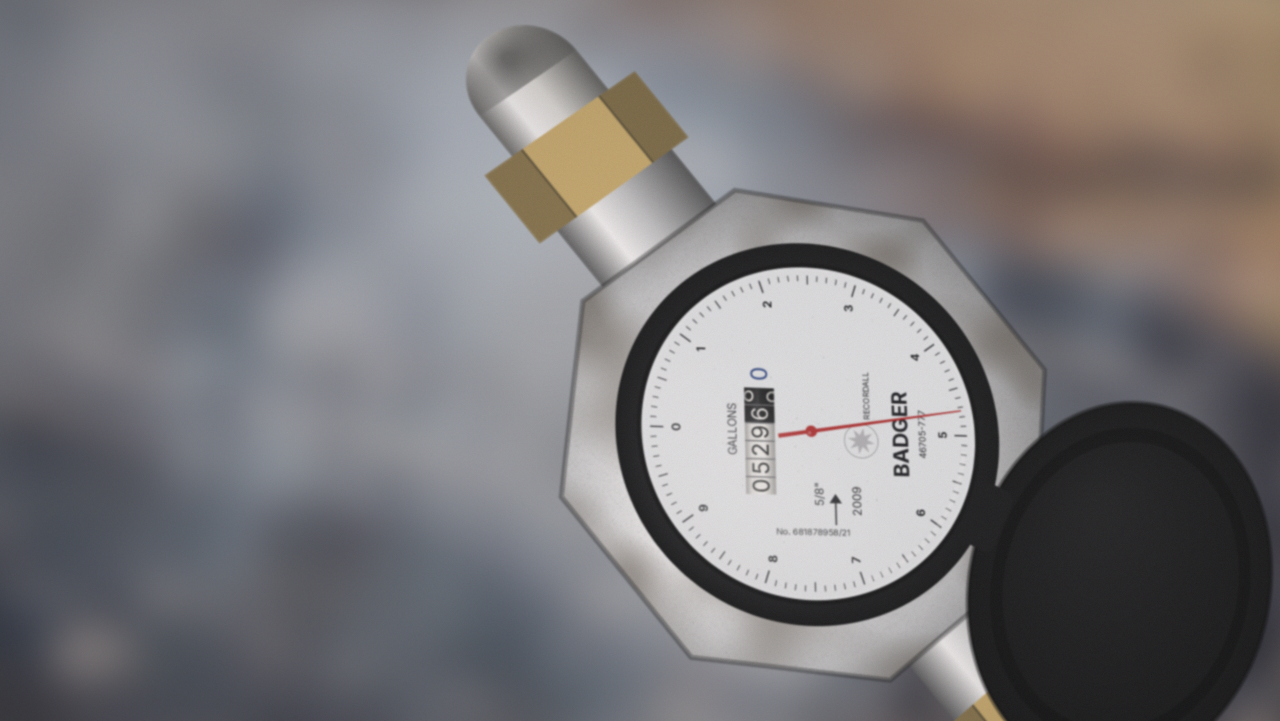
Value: 529684.7,gal
